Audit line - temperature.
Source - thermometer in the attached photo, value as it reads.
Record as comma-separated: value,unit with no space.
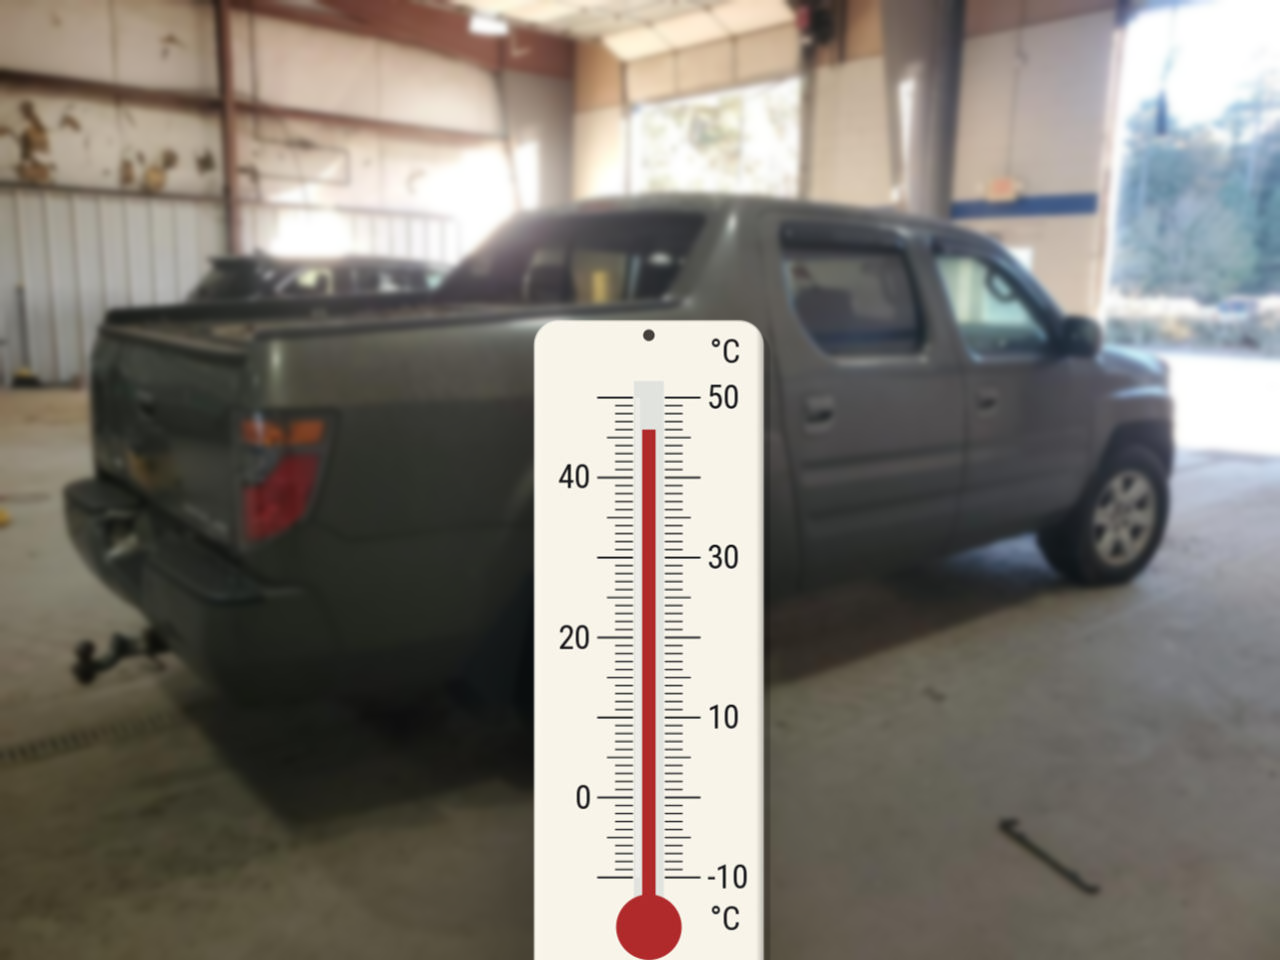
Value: 46,°C
